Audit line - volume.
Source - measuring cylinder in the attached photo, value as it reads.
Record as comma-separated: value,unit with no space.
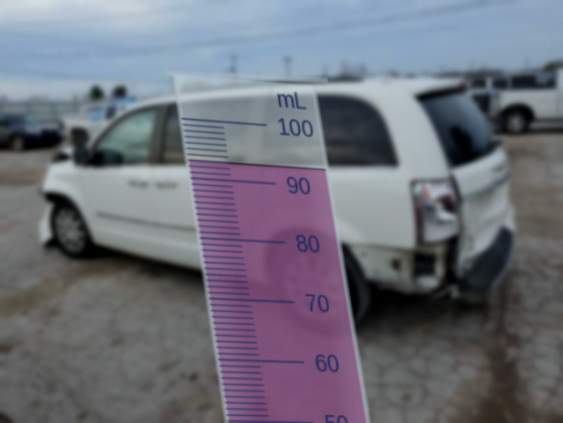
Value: 93,mL
